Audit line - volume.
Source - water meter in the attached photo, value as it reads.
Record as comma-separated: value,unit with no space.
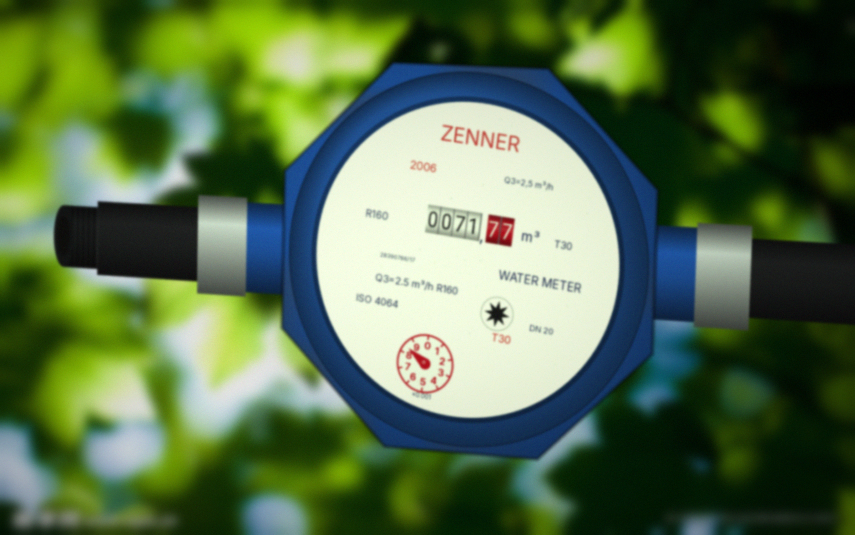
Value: 71.778,m³
